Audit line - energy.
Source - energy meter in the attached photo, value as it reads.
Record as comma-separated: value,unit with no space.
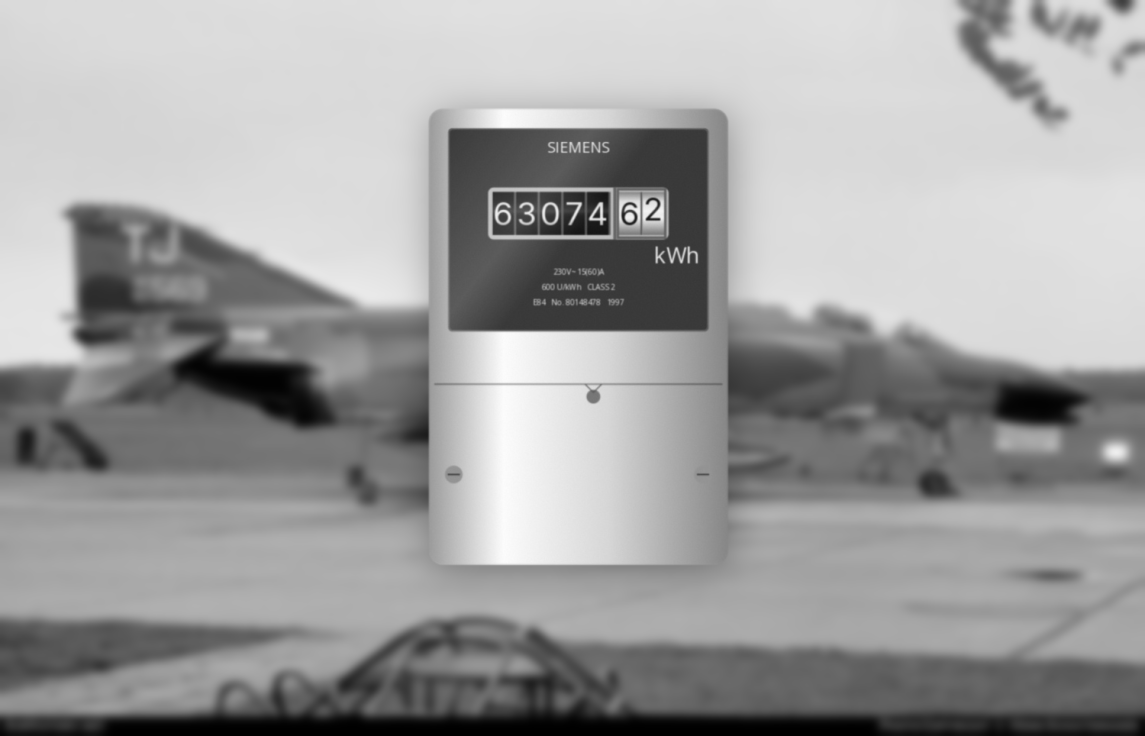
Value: 63074.62,kWh
